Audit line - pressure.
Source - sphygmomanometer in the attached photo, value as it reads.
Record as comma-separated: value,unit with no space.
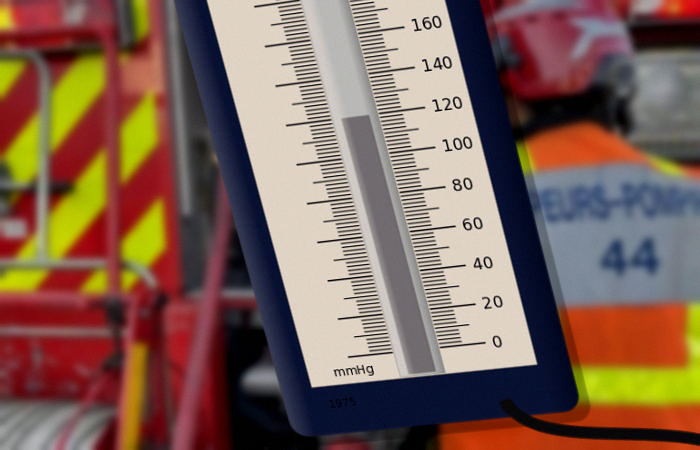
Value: 120,mmHg
